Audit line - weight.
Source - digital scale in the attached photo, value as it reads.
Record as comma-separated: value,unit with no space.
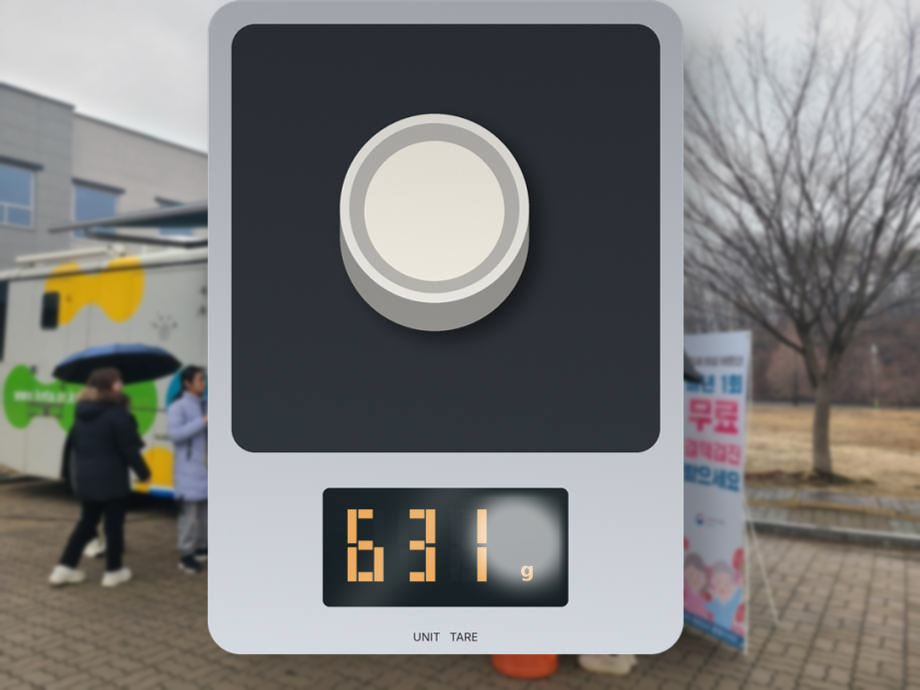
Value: 631,g
